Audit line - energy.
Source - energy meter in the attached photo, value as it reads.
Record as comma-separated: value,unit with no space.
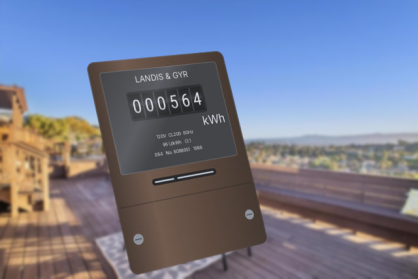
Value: 564,kWh
